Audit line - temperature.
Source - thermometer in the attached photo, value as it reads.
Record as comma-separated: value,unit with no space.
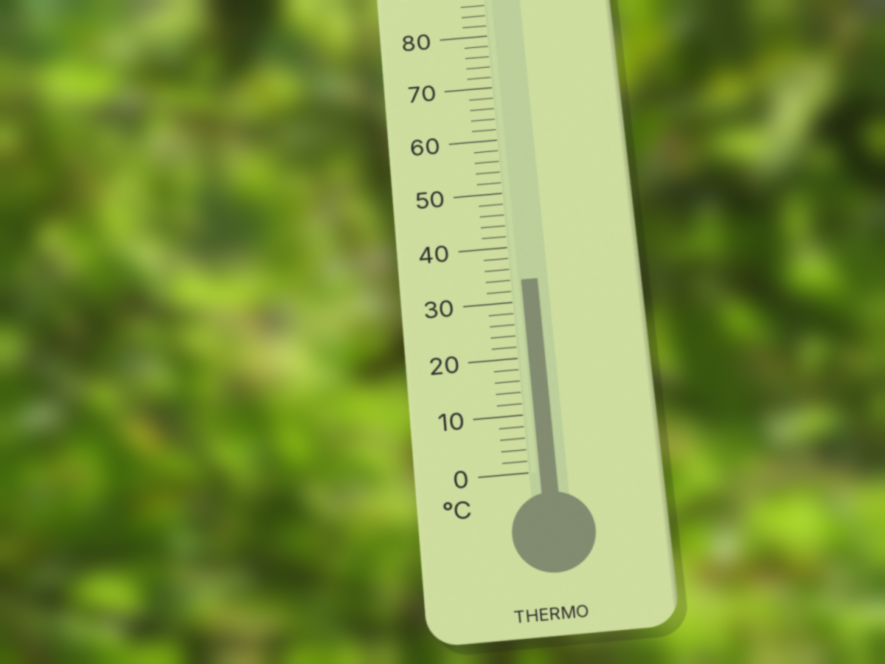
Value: 34,°C
